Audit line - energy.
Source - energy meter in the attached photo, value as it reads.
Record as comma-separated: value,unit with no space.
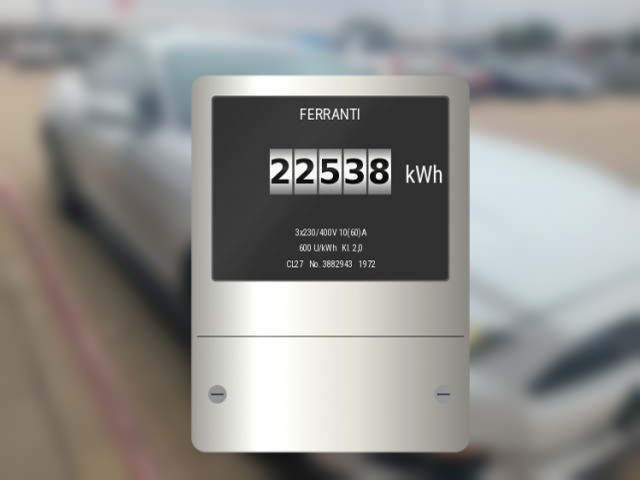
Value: 22538,kWh
